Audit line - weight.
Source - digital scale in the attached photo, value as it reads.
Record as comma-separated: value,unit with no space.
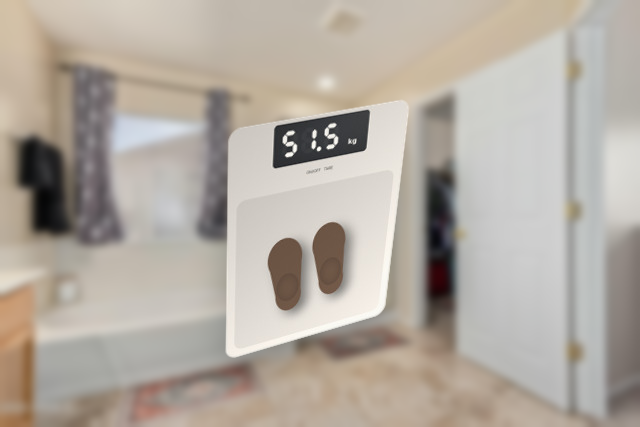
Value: 51.5,kg
